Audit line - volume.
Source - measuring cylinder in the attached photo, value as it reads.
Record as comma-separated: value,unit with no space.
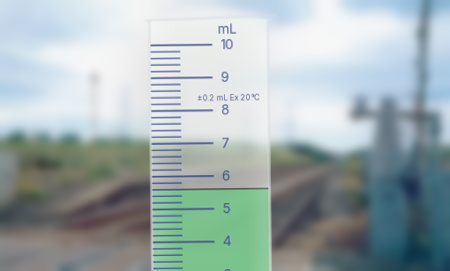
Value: 5.6,mL
